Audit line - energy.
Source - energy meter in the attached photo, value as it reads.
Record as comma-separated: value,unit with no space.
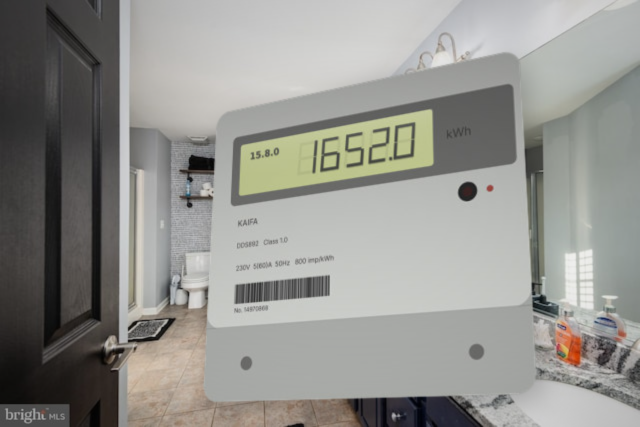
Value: 1652.0,kWh
